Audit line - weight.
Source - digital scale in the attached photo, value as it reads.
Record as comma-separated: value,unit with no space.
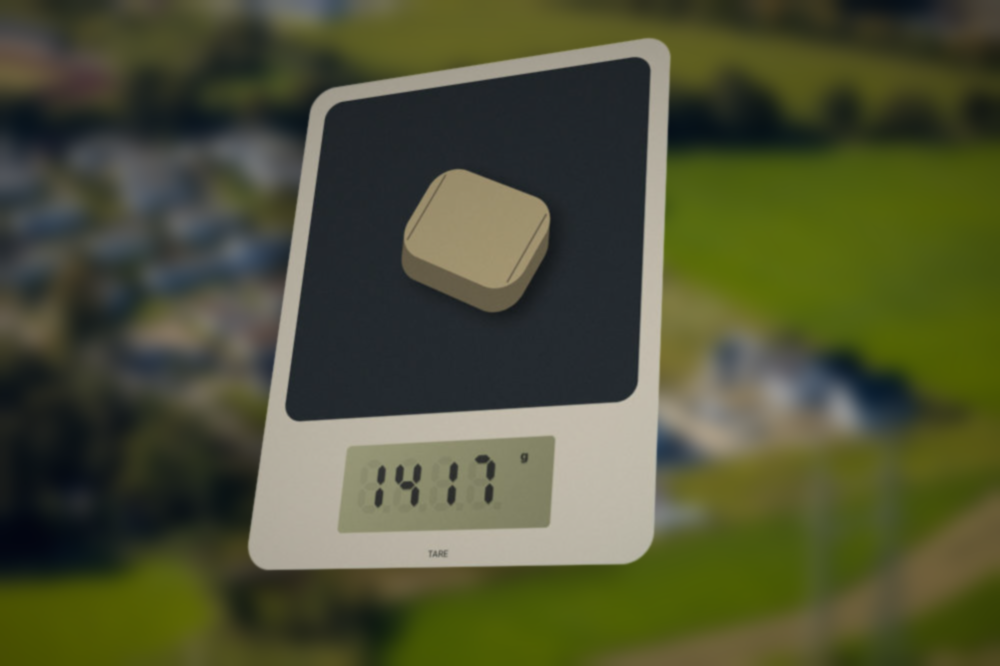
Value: 1417,g
